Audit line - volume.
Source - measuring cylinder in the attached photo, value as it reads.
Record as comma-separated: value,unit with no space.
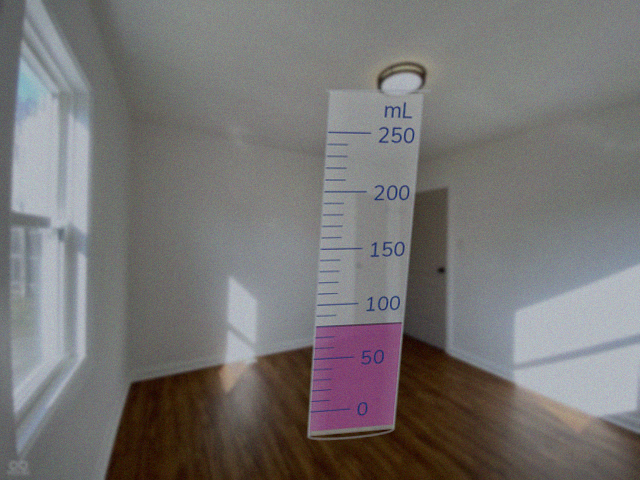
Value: 80,mL
